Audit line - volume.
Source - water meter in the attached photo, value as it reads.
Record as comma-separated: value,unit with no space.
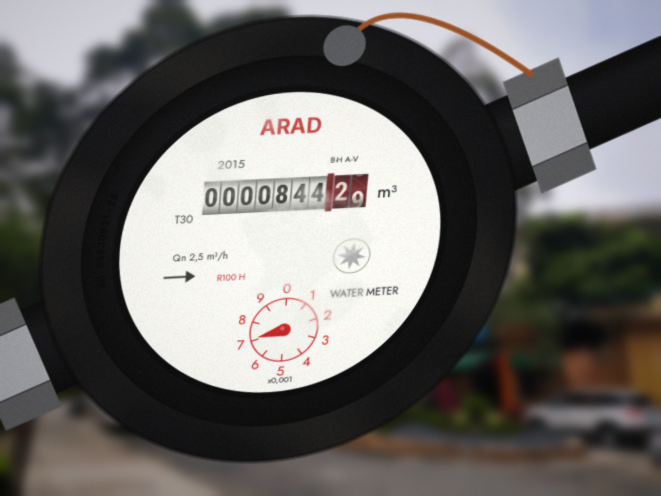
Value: 844.287,m³
